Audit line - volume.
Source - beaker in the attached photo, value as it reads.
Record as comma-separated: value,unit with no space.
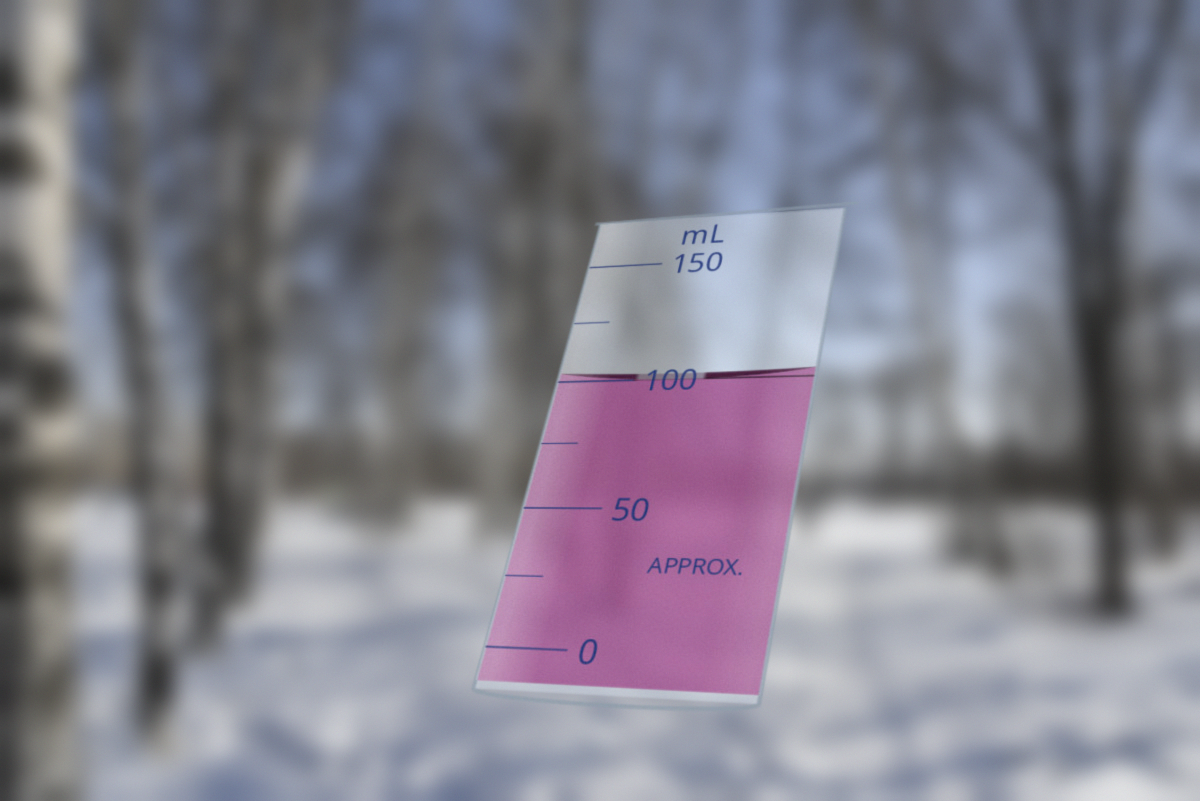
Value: 100,mL
